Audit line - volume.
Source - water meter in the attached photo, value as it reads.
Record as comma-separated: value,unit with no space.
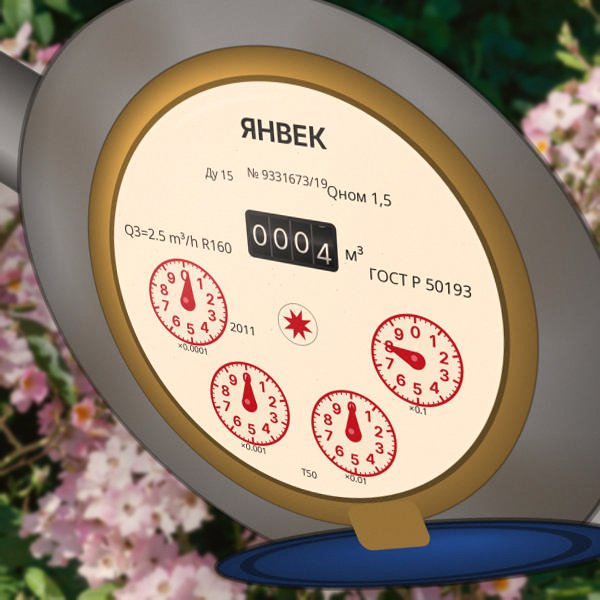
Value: 3.8000,m³
